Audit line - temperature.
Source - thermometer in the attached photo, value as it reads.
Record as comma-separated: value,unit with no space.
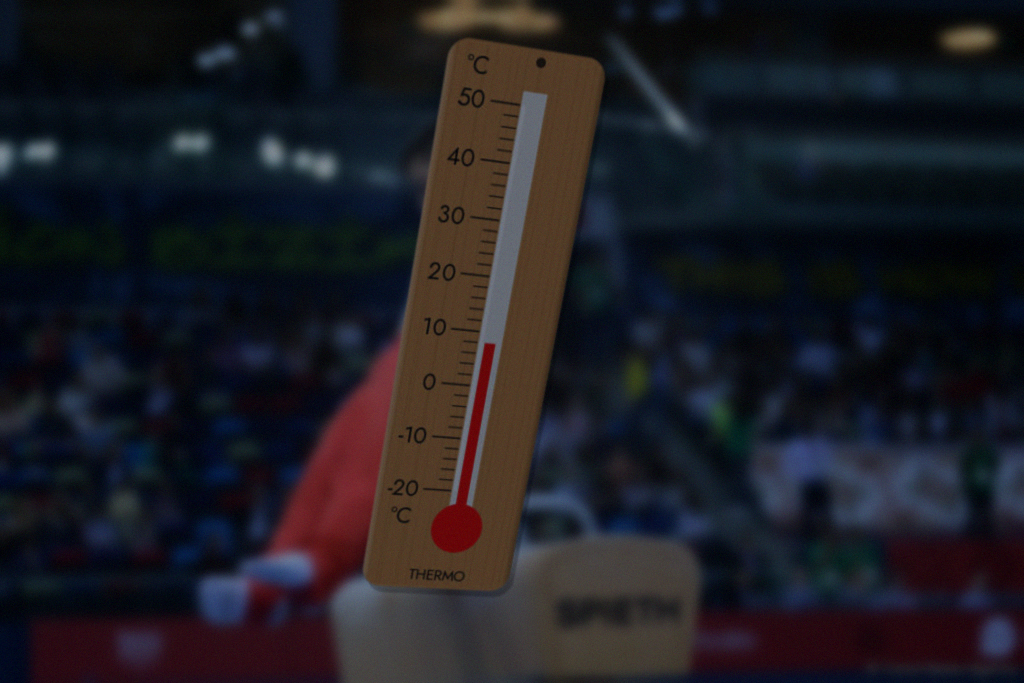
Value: 8,°C
